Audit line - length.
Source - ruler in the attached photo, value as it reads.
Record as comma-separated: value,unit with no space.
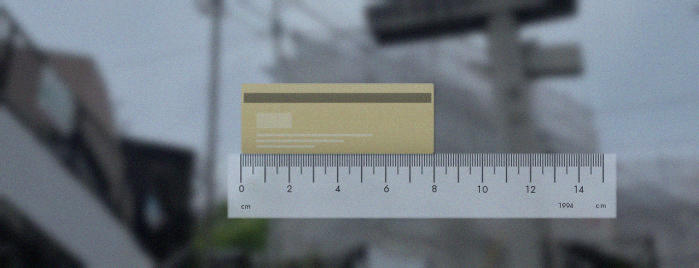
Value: 8,cm
